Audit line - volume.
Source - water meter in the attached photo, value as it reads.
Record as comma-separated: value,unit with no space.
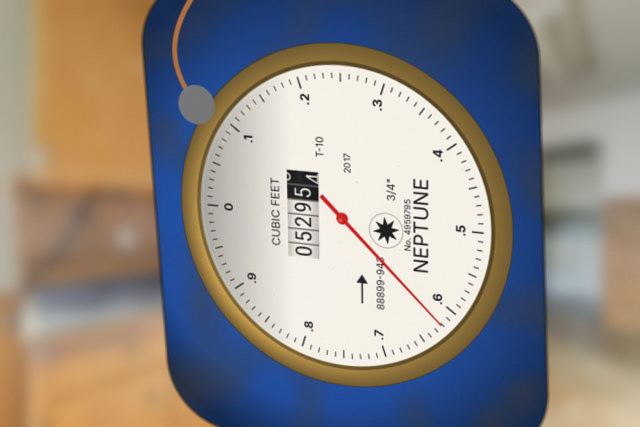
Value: 52953.62,ft³
